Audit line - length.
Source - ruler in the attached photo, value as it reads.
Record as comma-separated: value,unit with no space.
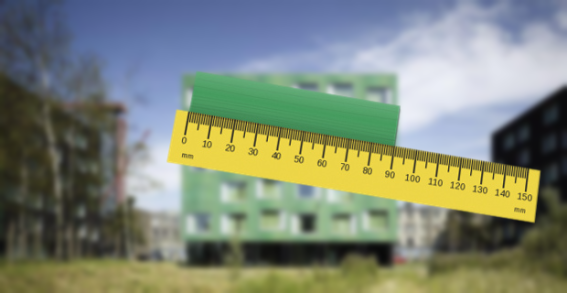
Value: 90,mm
